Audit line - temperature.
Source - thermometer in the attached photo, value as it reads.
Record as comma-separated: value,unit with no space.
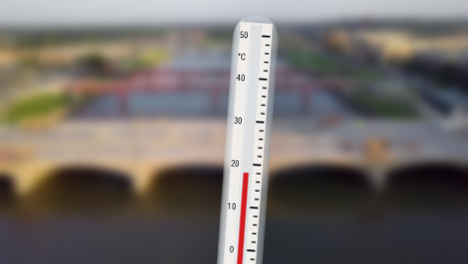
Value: 18,°C
